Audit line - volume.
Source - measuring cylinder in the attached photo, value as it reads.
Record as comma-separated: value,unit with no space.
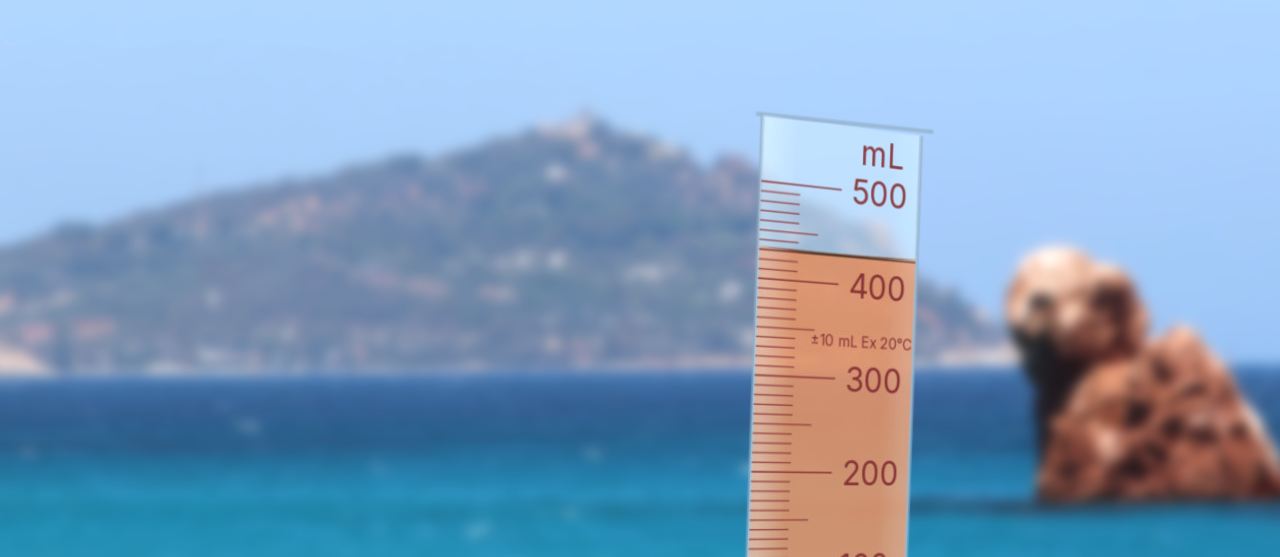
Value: 430,mL
